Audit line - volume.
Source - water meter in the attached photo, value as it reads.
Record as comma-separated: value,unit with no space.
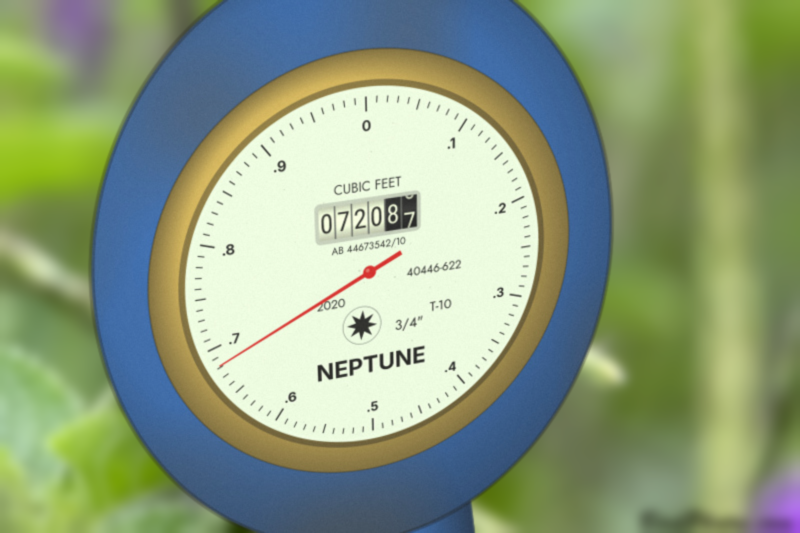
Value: 72086.68,ft³
